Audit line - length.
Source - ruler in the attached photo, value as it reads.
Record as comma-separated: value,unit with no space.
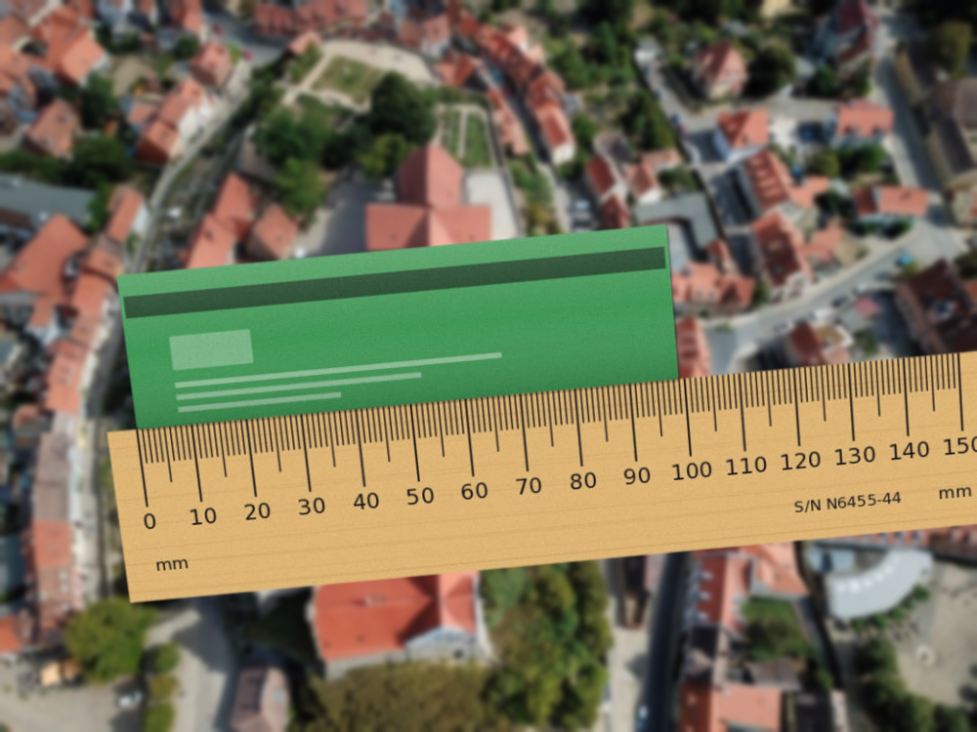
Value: 99,mm
